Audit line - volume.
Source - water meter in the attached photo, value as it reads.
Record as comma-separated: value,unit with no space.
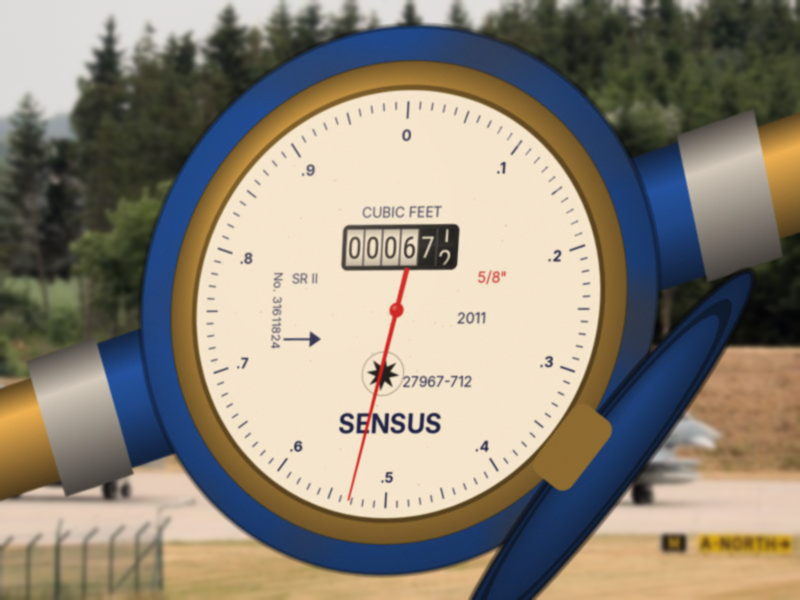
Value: 671.53,ft³
